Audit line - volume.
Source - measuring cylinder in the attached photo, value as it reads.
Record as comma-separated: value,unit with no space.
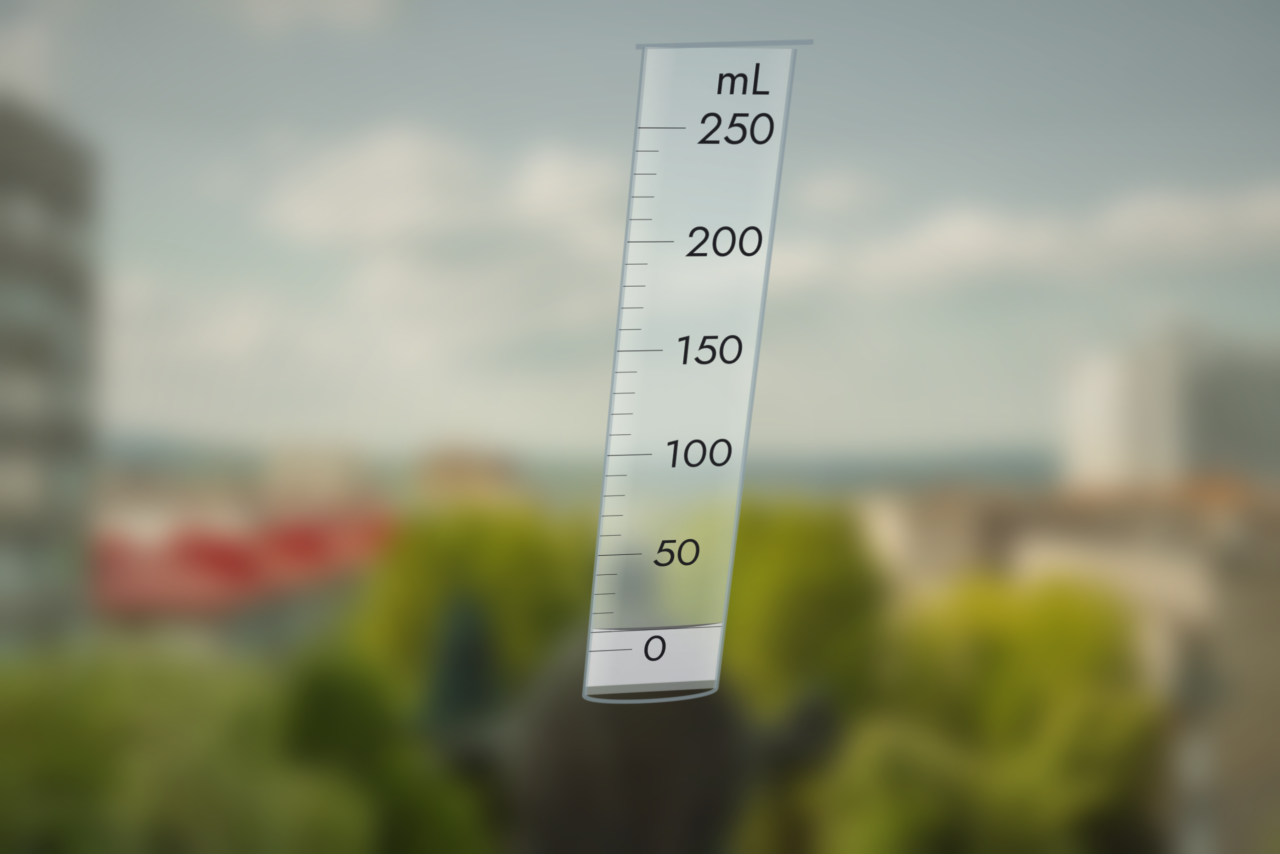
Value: 10,mL
